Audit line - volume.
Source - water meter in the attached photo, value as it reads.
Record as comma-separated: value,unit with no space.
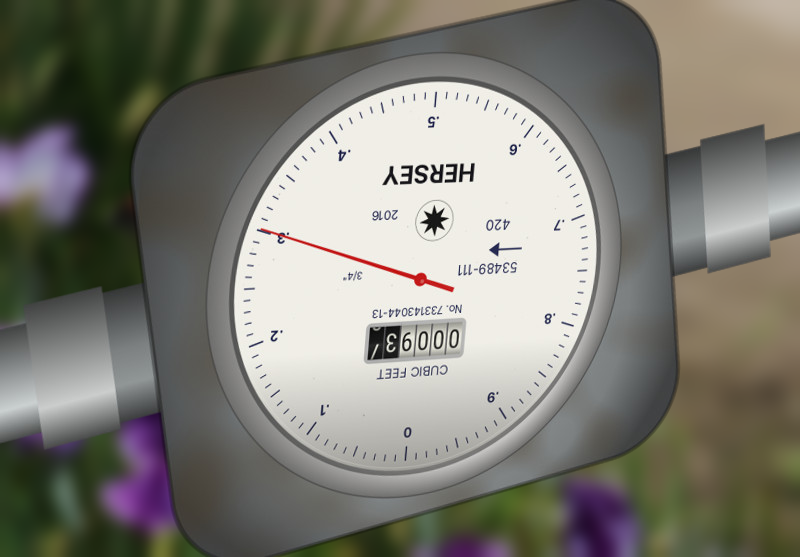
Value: 937.30,ft³
